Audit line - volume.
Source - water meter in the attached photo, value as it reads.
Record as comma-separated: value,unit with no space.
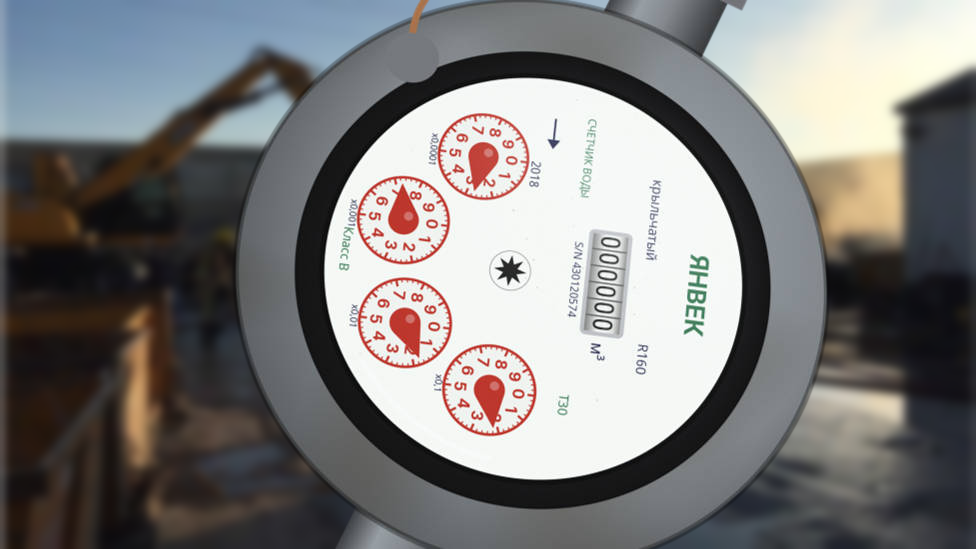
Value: 0.2172,m³
